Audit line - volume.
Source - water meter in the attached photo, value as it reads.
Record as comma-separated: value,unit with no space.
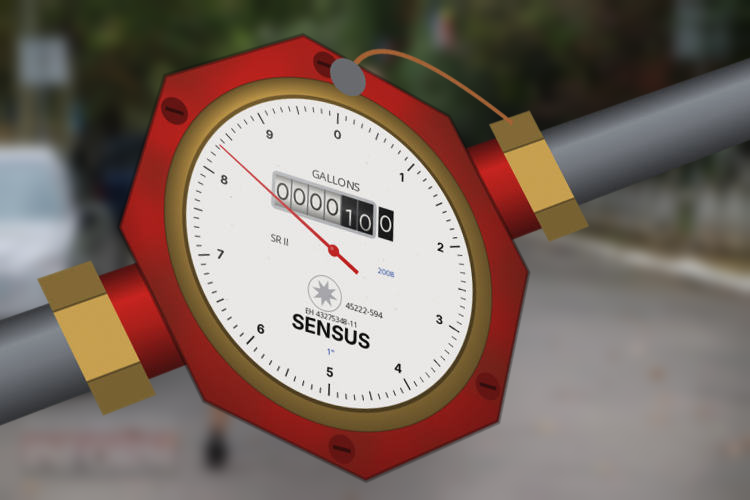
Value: 98.3,gal
